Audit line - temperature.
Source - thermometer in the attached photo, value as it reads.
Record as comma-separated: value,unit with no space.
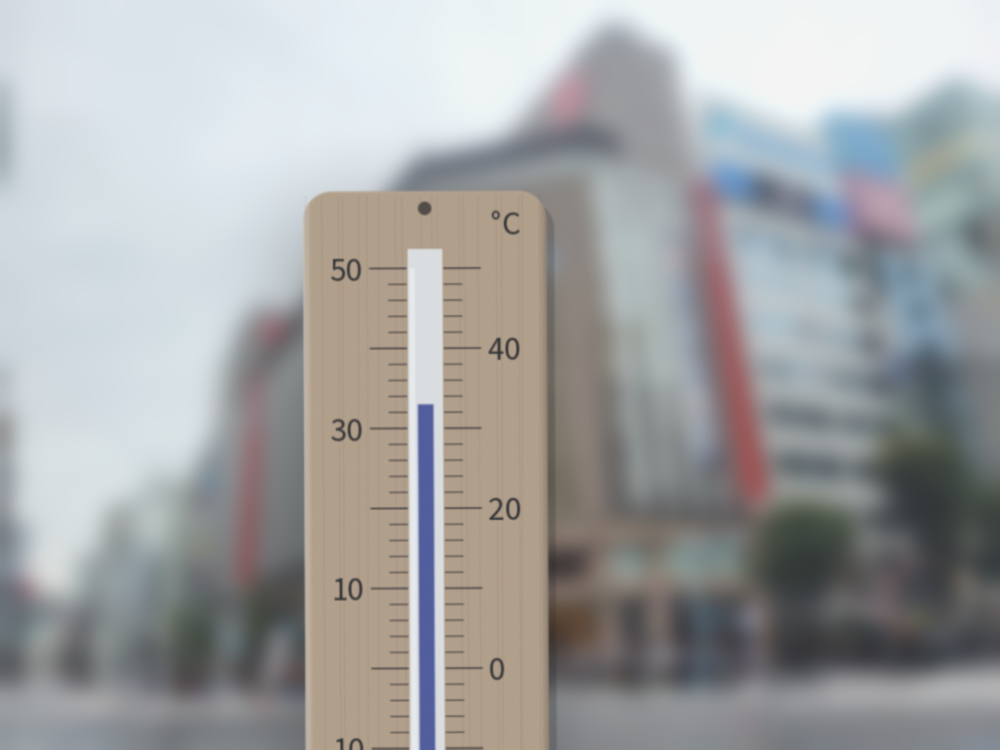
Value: 33,°C
